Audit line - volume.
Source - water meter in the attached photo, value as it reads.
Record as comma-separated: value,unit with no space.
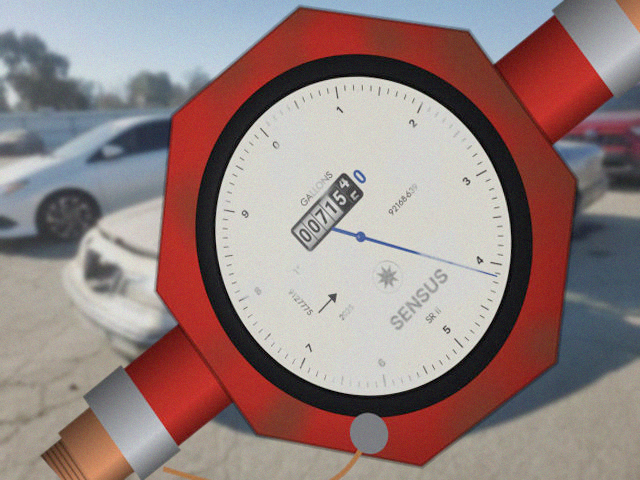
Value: 71544.1,gal
